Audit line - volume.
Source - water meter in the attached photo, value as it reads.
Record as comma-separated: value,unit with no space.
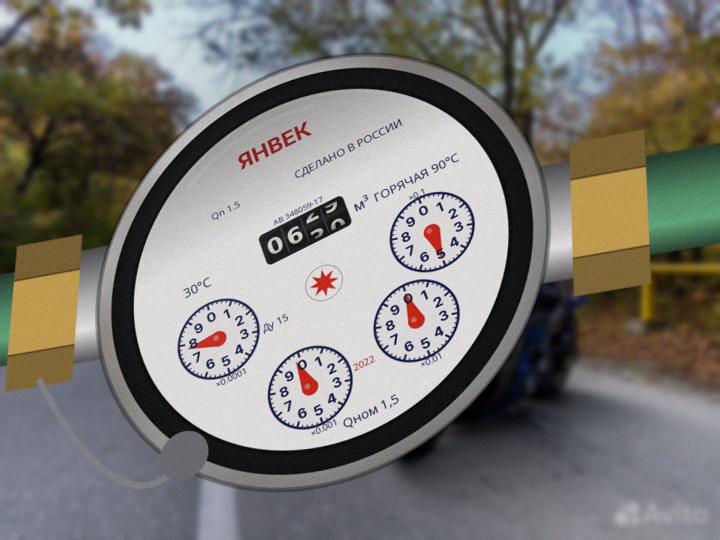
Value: 629.4997,m³
